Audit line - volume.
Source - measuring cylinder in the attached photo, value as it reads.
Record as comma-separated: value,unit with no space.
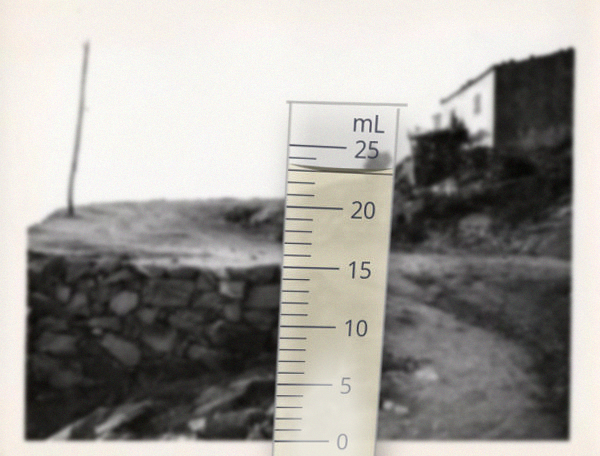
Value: 23,mL
